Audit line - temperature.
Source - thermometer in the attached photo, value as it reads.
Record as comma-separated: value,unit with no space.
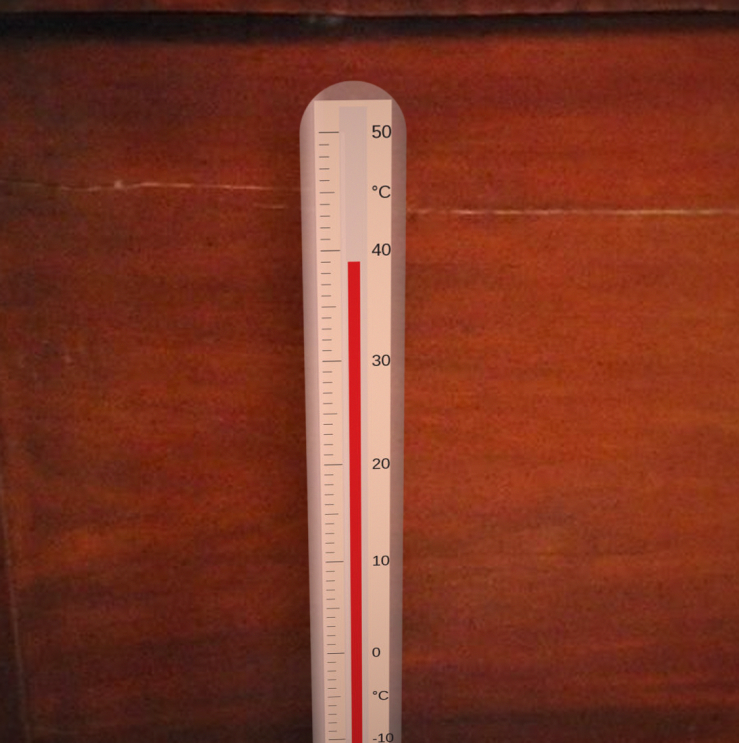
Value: 39,°C
